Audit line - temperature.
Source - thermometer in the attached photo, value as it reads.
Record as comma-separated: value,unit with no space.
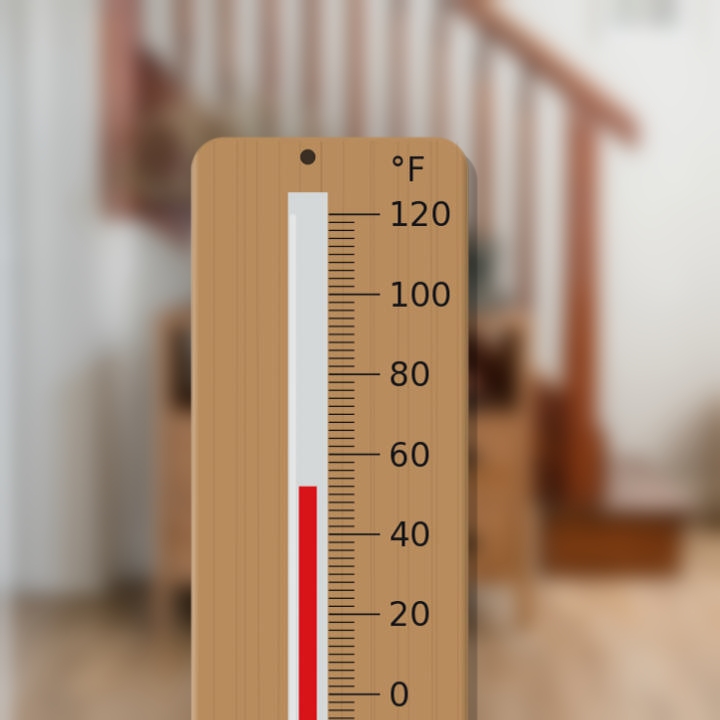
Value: 52,°F
